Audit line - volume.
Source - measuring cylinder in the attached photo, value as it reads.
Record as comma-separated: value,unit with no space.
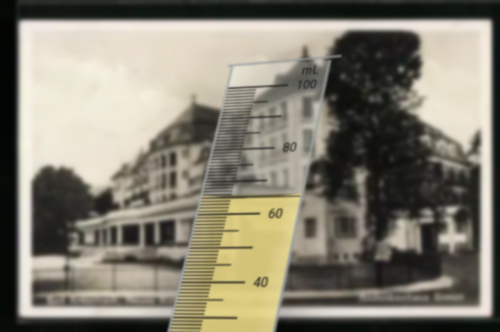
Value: 65,mL
